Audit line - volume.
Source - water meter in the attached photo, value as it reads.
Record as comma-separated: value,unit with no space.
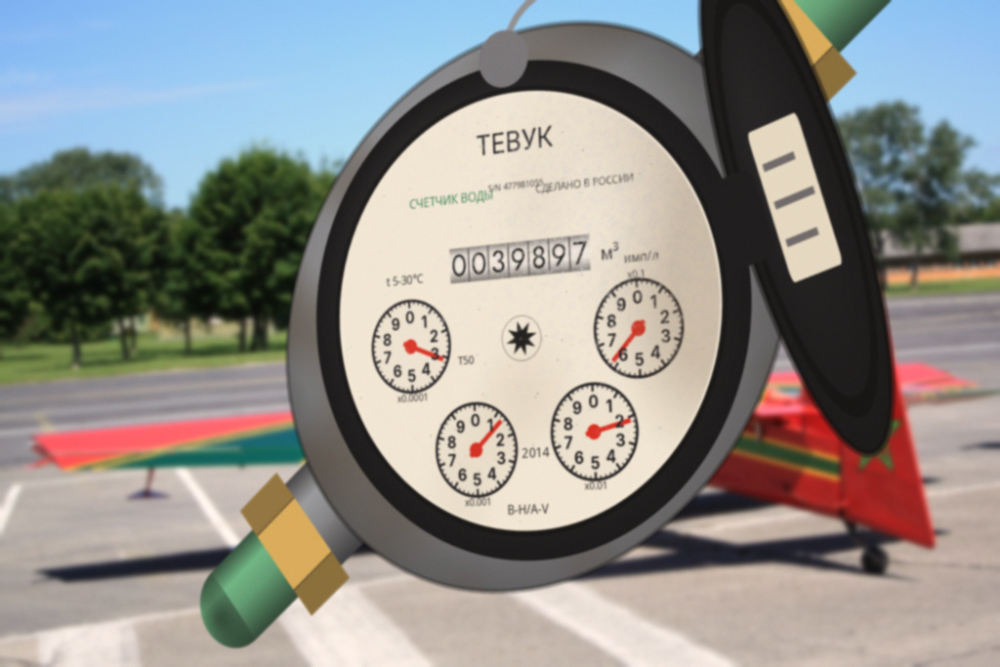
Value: 39897.6213,m³
